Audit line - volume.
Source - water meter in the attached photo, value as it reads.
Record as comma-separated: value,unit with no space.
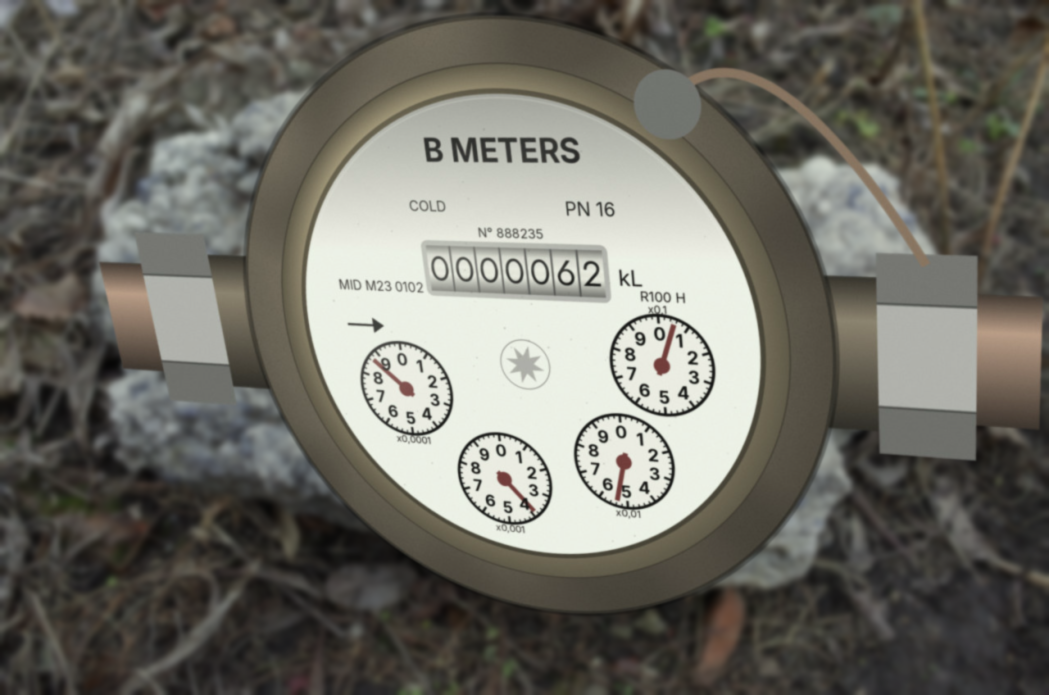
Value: 62.0538,kL
